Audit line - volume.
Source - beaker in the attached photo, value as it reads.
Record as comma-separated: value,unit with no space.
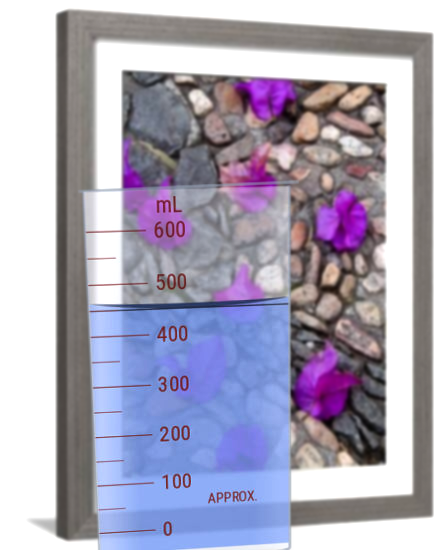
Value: 450,mL
